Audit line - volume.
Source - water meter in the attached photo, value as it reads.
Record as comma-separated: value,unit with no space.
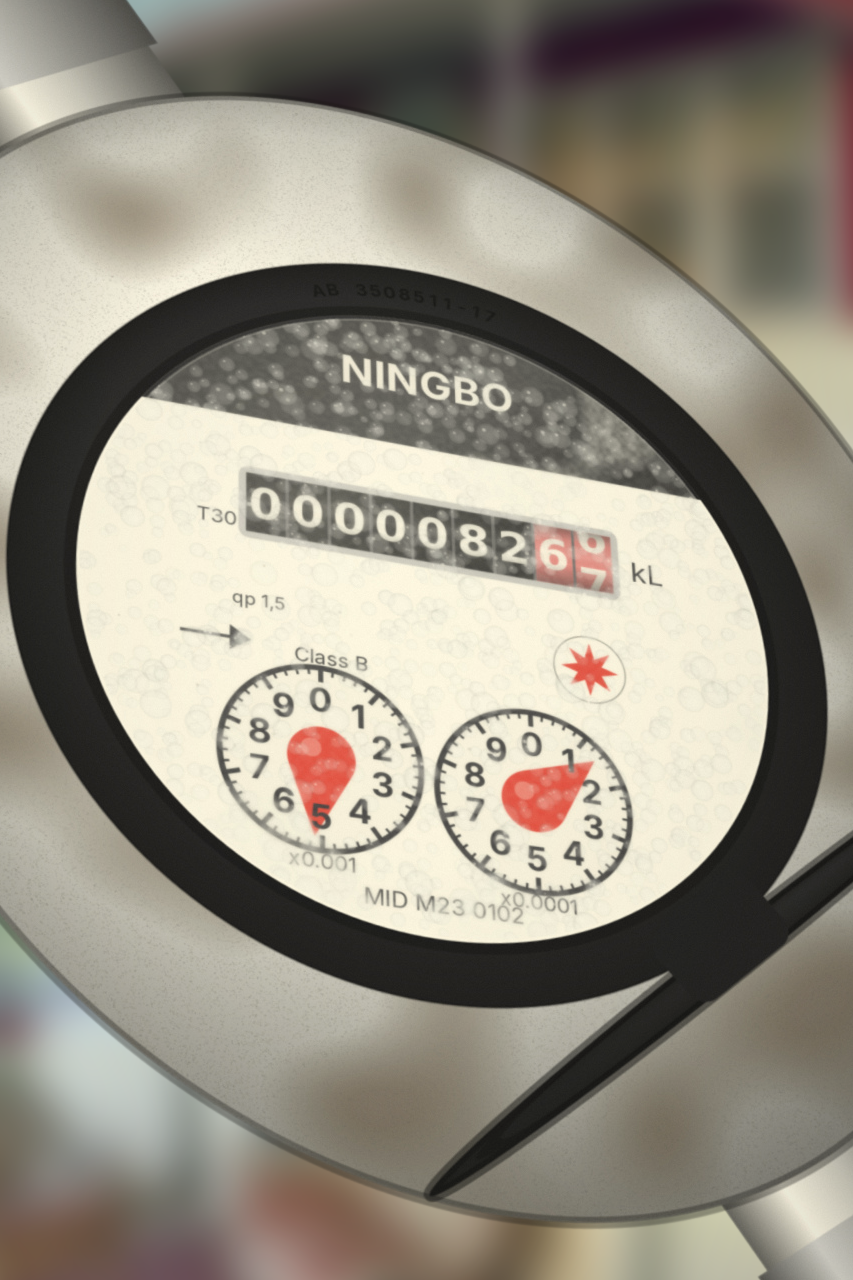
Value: 82.6651,kL
